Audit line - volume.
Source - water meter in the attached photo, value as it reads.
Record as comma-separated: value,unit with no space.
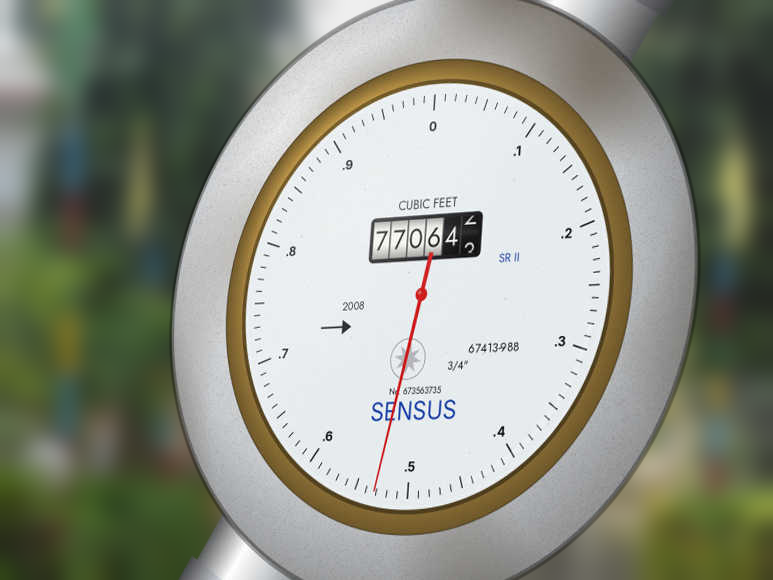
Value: 770642.53,ft³
